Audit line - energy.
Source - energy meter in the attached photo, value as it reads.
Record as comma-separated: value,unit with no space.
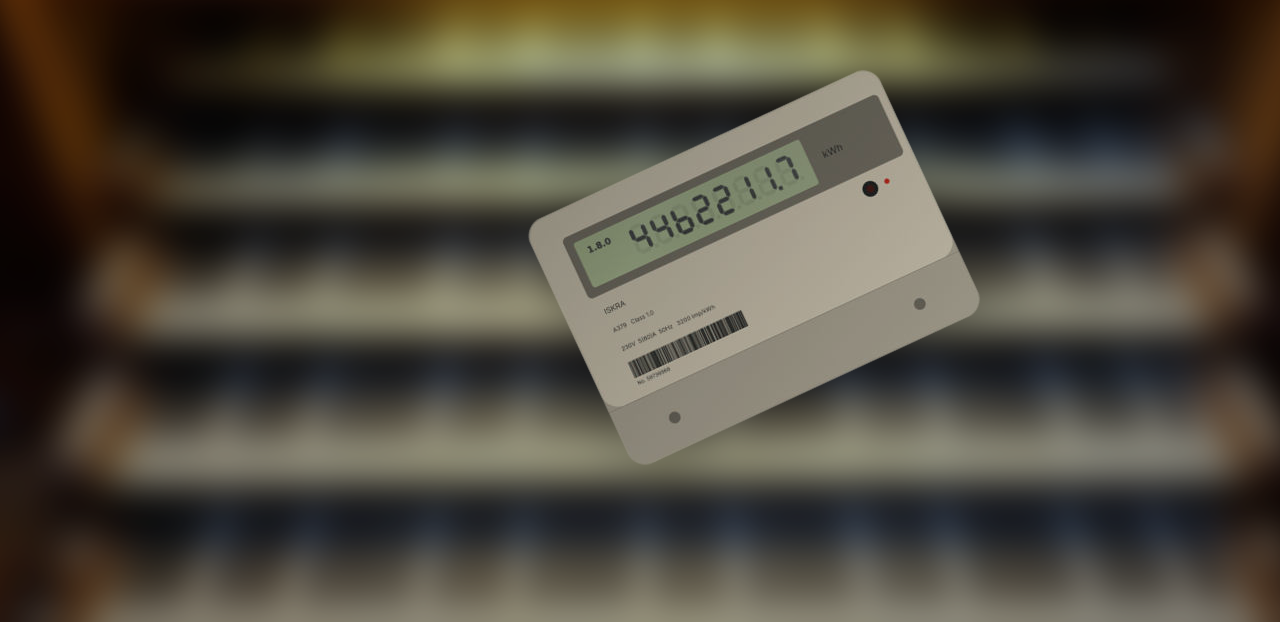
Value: 4462211.7,kWh
